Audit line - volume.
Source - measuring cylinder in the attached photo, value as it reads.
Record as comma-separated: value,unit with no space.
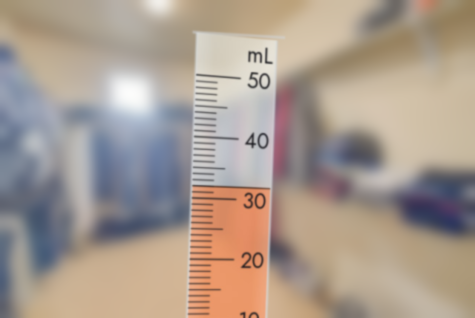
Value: 32,mL
